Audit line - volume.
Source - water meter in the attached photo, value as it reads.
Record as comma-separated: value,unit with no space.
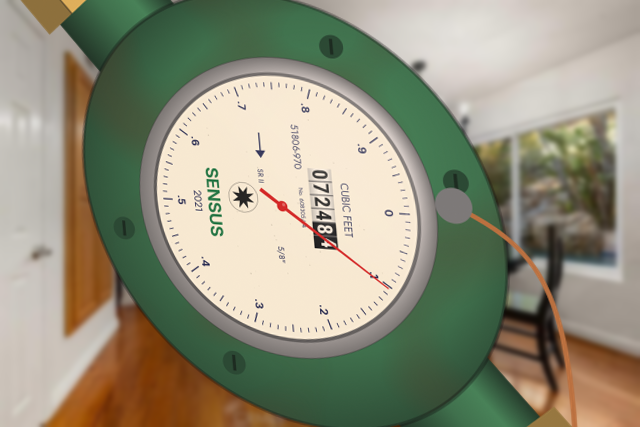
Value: 72484.10,ft³
